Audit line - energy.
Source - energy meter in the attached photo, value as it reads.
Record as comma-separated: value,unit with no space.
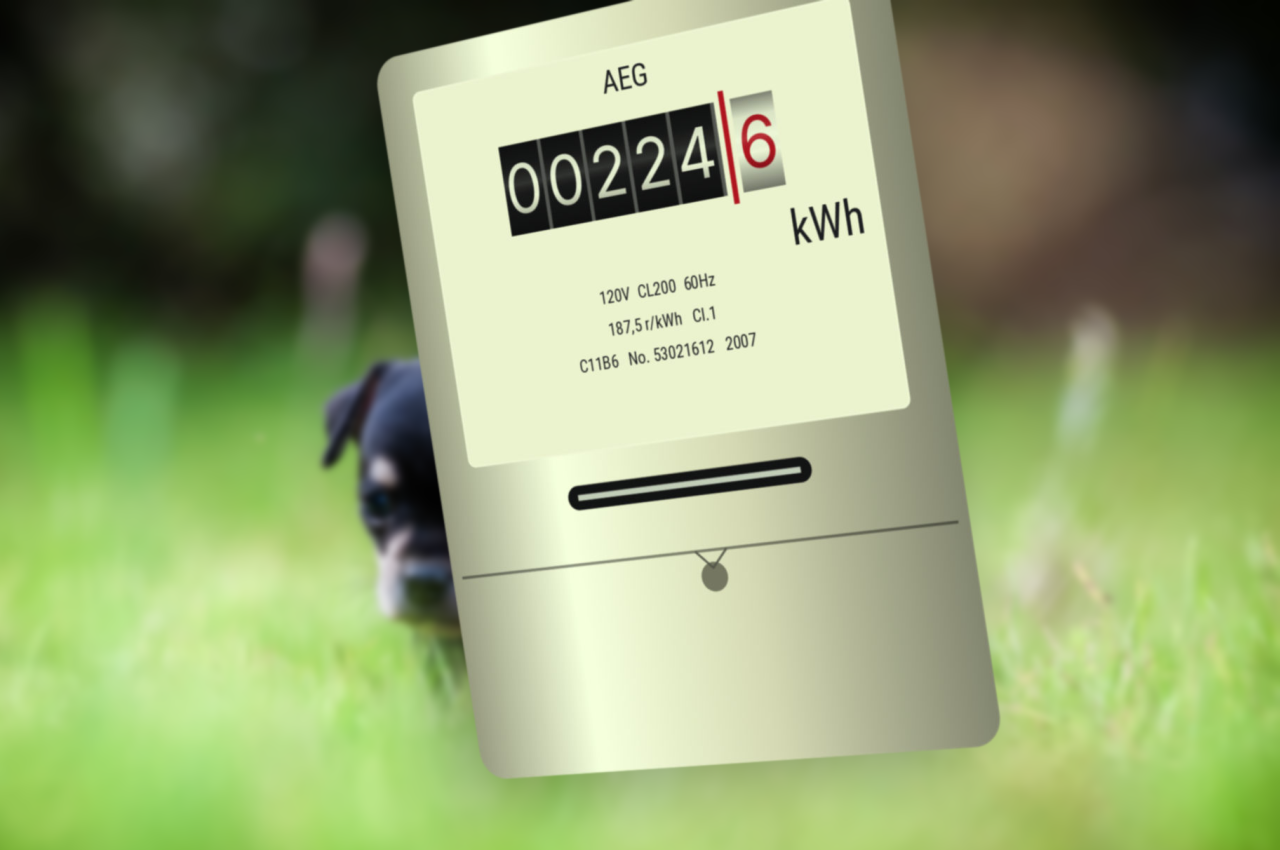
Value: 224.6,kWh
